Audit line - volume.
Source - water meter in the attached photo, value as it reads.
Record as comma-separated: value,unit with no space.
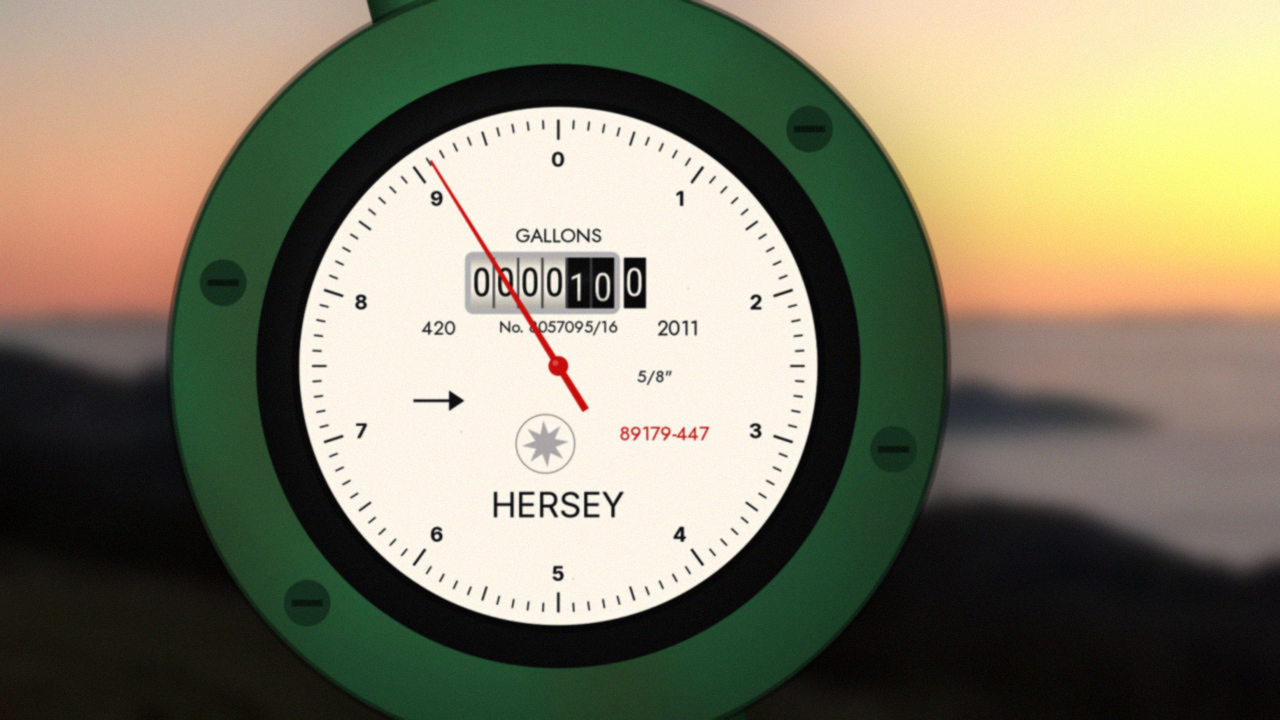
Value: 99.1,gal
